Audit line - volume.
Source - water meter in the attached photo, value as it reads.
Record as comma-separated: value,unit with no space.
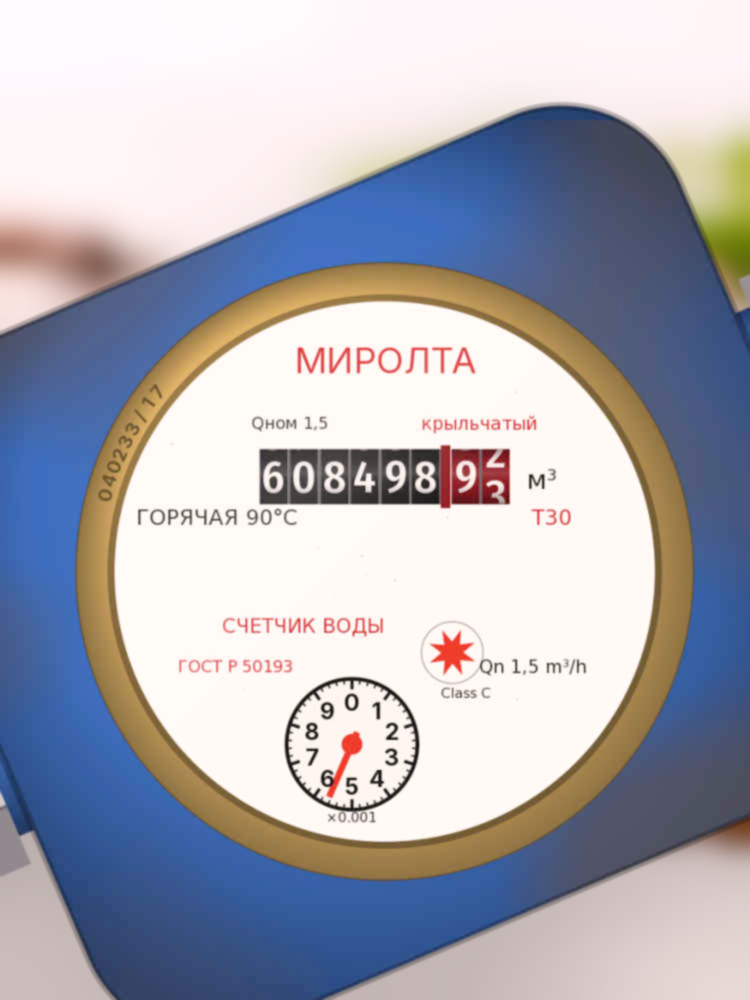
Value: 608498.925,m³
